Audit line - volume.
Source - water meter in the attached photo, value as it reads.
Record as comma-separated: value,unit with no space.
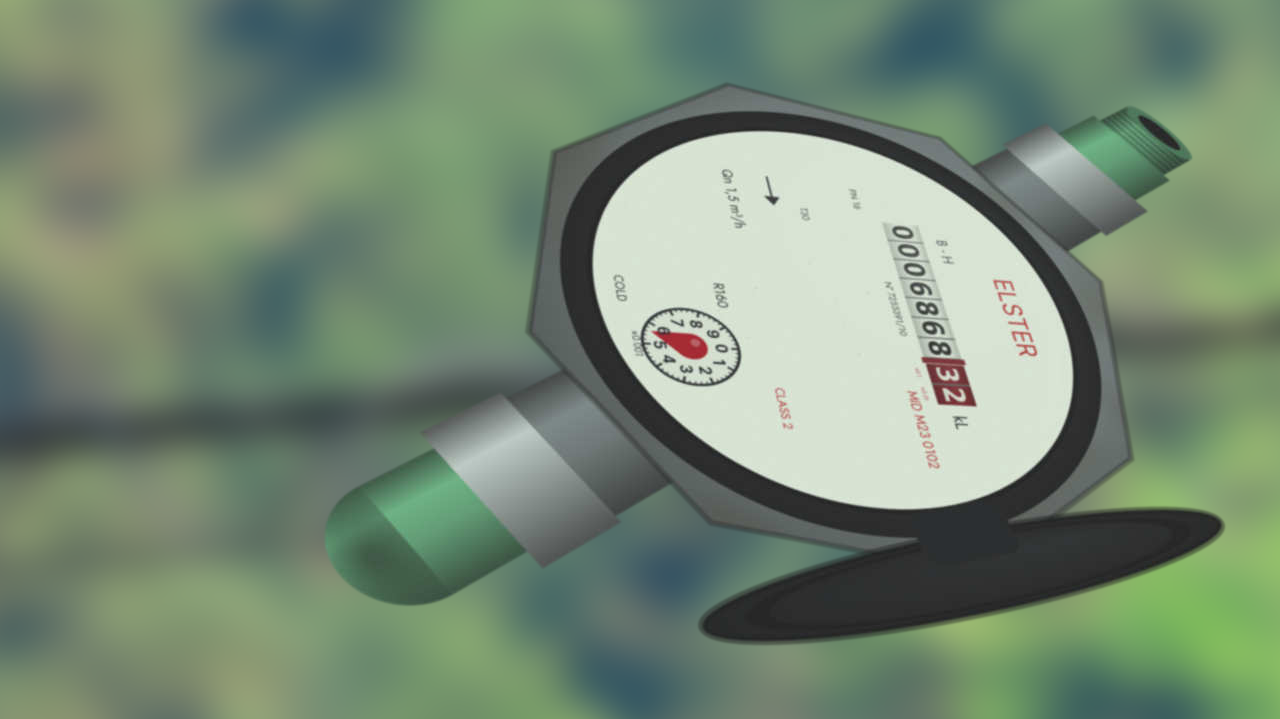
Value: 6868.325,kL
